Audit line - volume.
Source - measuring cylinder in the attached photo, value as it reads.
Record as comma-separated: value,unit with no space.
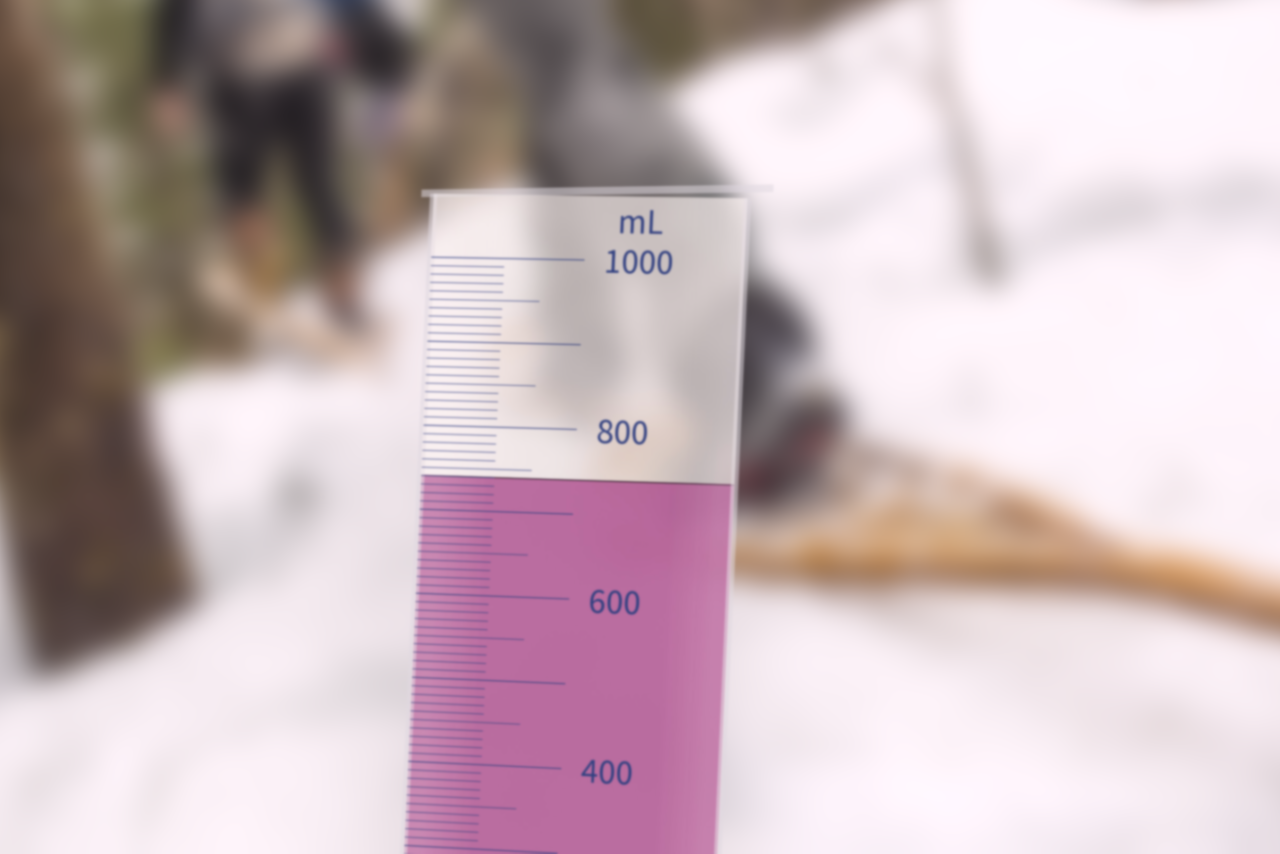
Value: 740,mL
